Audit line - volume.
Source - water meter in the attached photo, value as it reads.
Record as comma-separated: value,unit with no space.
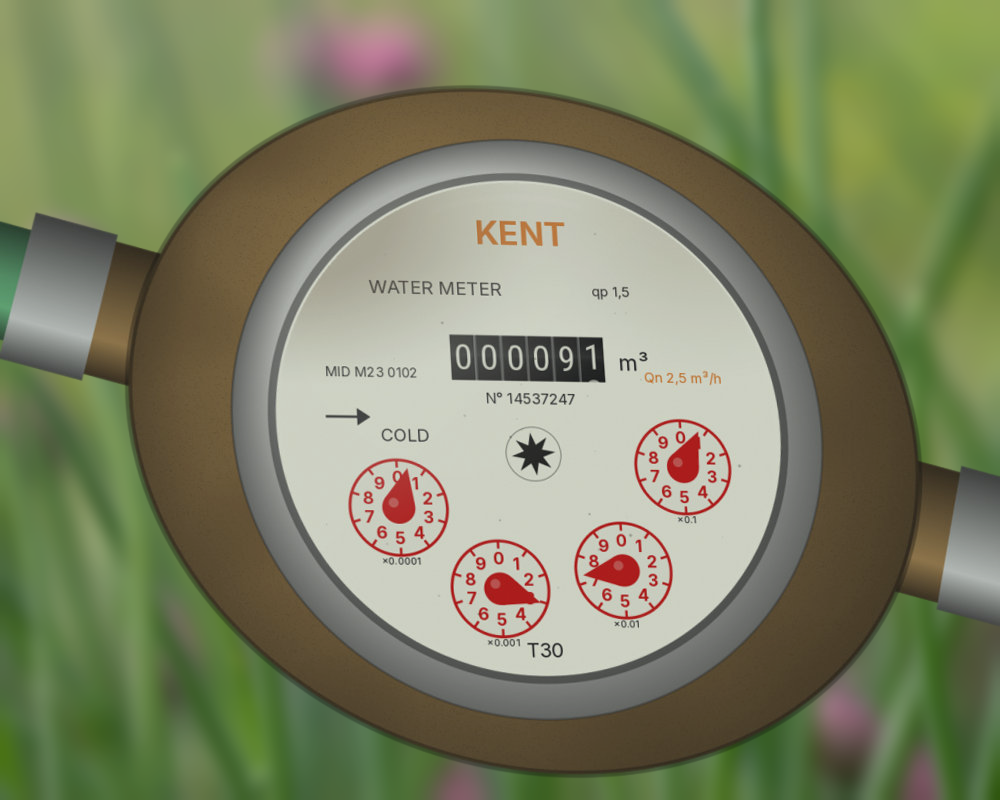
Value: 91.0730,m³
